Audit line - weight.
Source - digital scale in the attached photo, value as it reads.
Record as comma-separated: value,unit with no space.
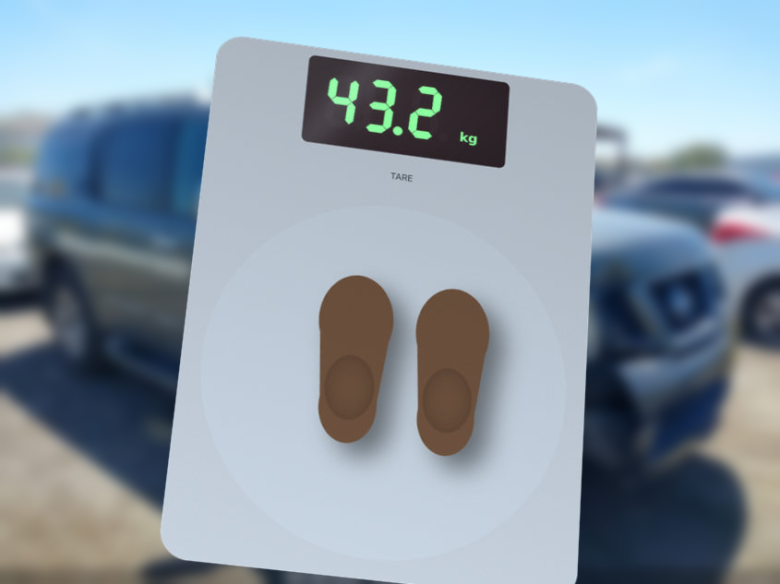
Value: 43.2,kg
